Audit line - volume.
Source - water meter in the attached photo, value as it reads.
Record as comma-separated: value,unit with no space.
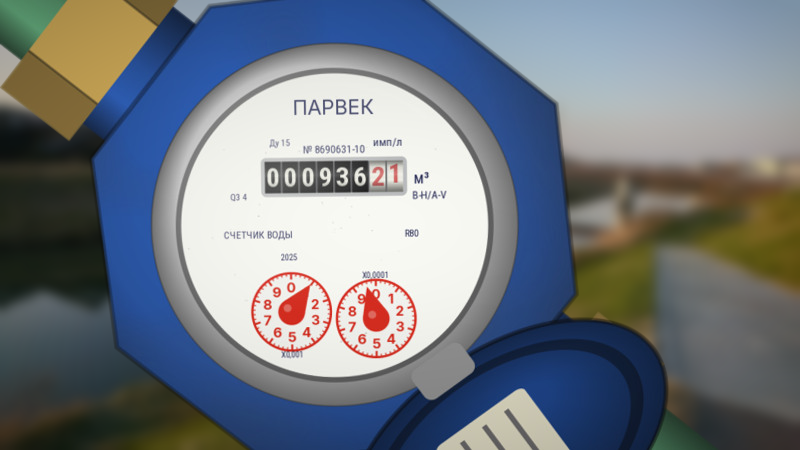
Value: 936.2109,m³
